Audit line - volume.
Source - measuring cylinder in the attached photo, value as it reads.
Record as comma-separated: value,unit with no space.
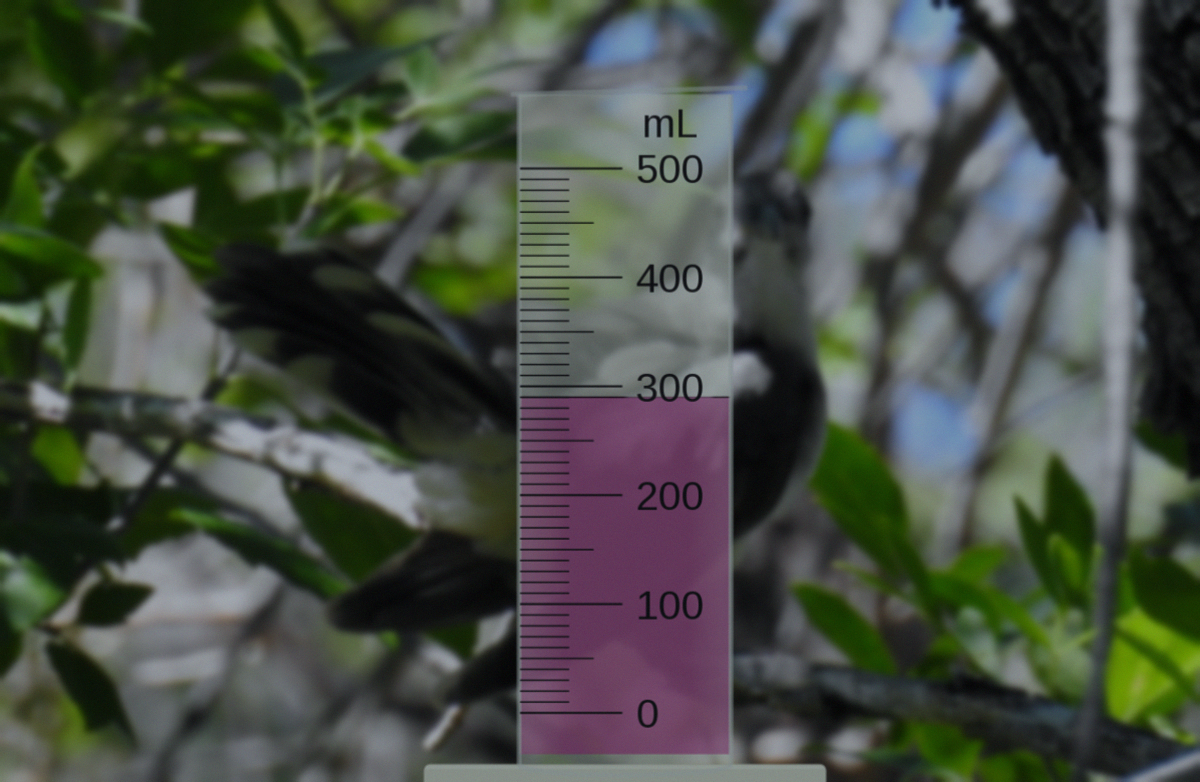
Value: 290,mL
